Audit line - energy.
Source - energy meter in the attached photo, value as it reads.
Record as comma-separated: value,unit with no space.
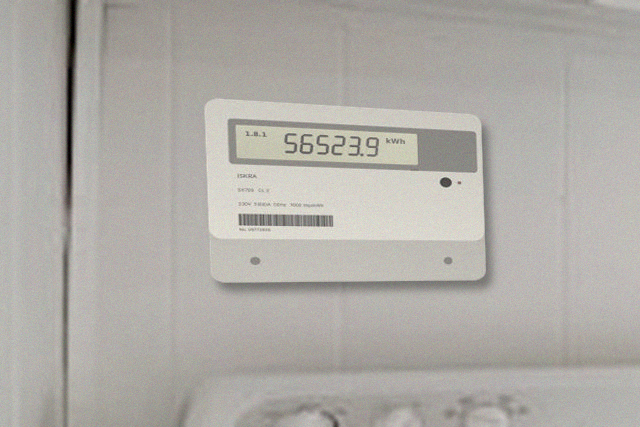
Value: 56523.9,kWh
